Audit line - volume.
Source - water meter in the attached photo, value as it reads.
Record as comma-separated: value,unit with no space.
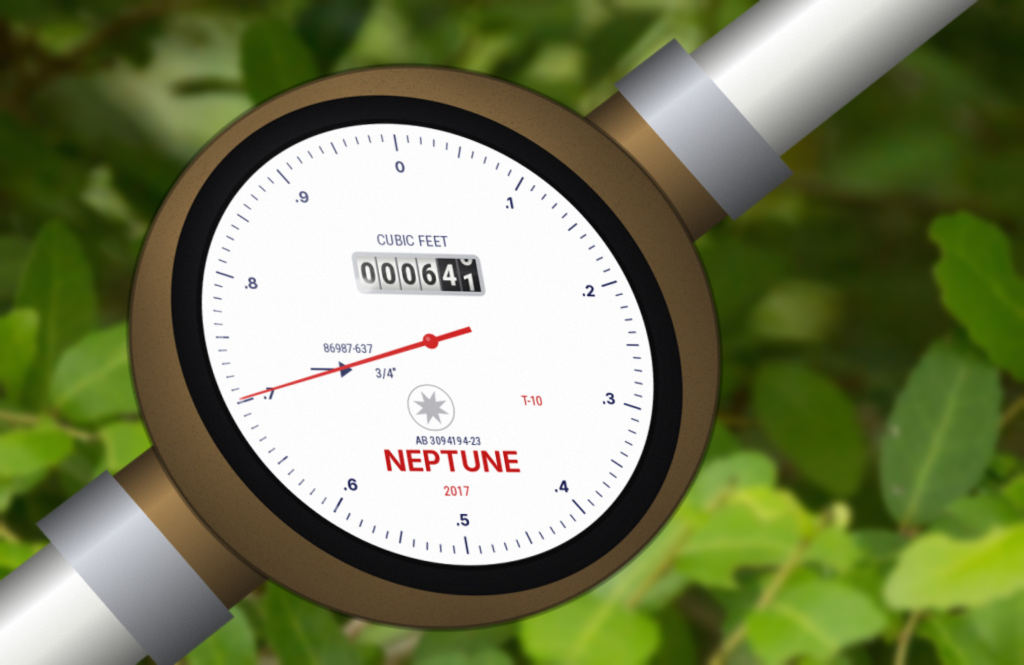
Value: 640.70,ft³
